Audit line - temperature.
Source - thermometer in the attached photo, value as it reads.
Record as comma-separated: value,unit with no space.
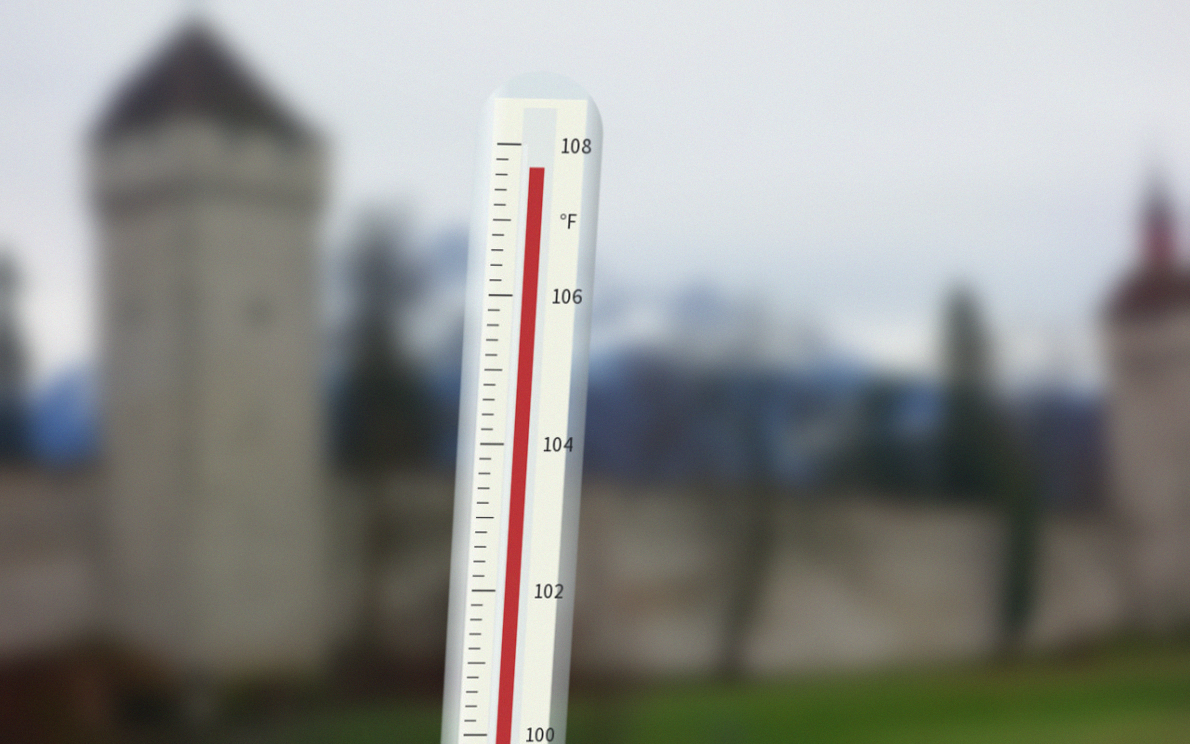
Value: 107.7,°F
